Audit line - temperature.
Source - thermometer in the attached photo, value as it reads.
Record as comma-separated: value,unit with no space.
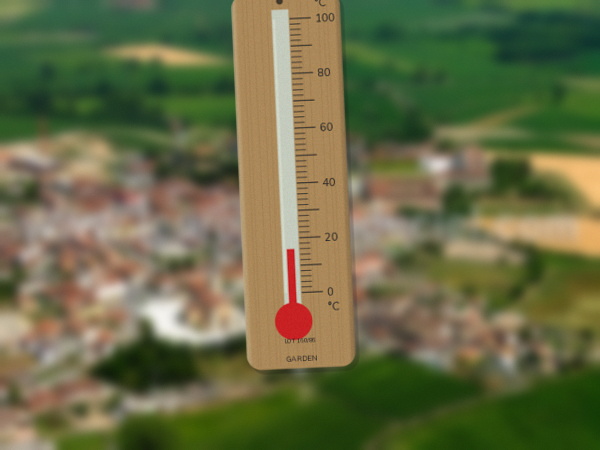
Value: 16,°C
